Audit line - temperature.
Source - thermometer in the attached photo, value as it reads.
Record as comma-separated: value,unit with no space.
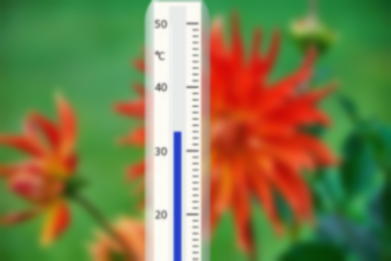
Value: 33,°C
